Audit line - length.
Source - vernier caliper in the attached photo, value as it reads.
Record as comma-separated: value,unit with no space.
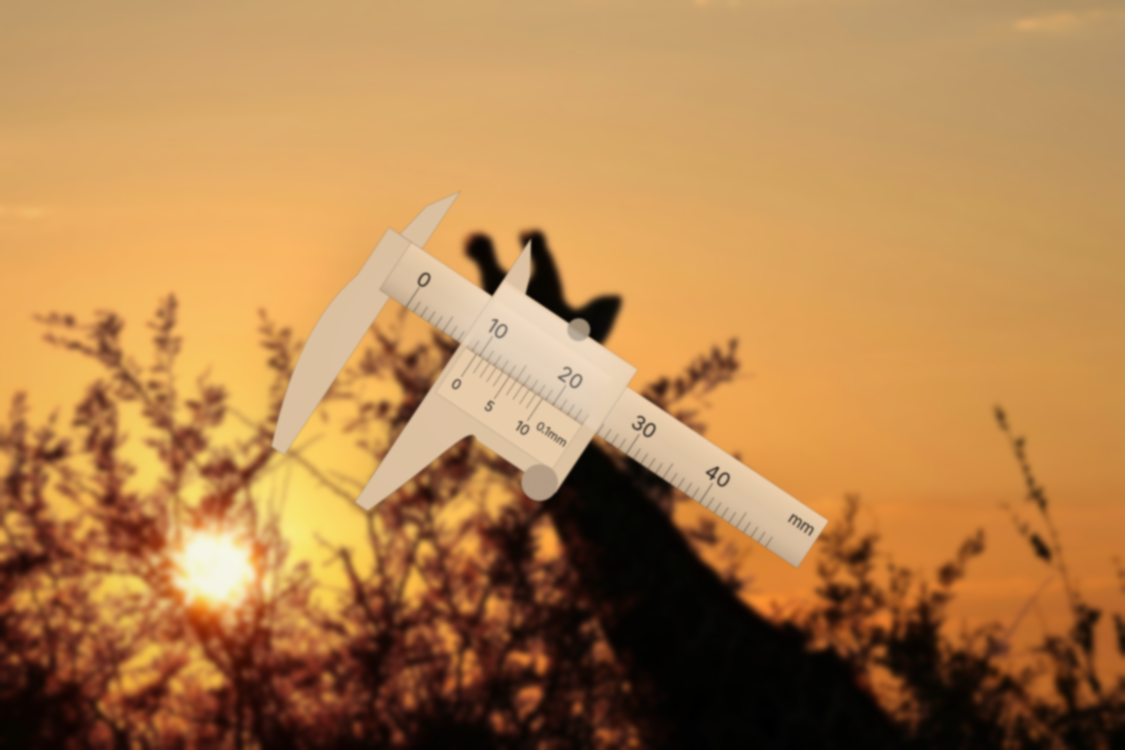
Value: 9.6,mm
